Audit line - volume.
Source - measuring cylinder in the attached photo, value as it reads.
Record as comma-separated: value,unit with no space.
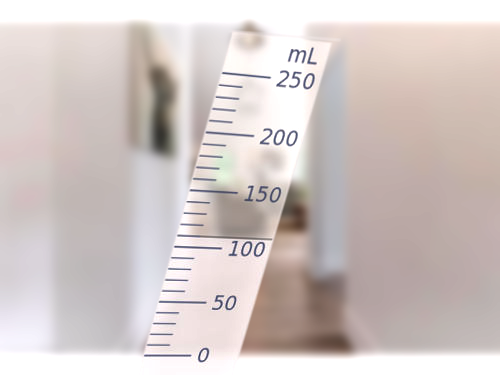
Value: 110,mL
